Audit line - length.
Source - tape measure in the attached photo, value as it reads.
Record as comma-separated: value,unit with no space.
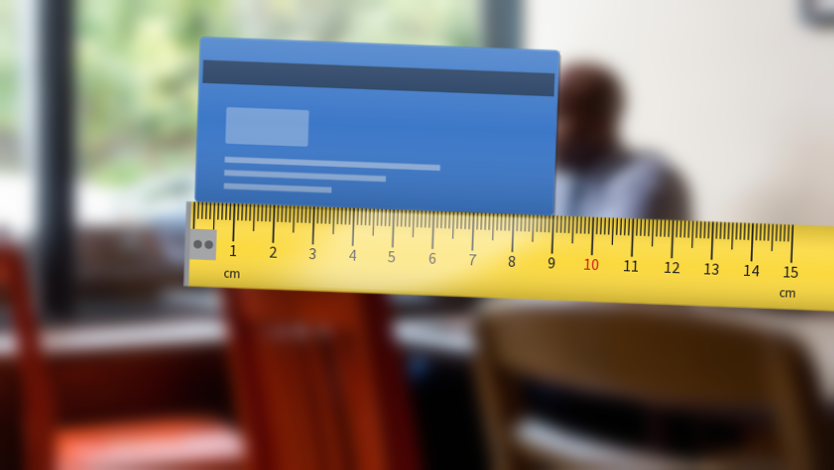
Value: 9,cm
